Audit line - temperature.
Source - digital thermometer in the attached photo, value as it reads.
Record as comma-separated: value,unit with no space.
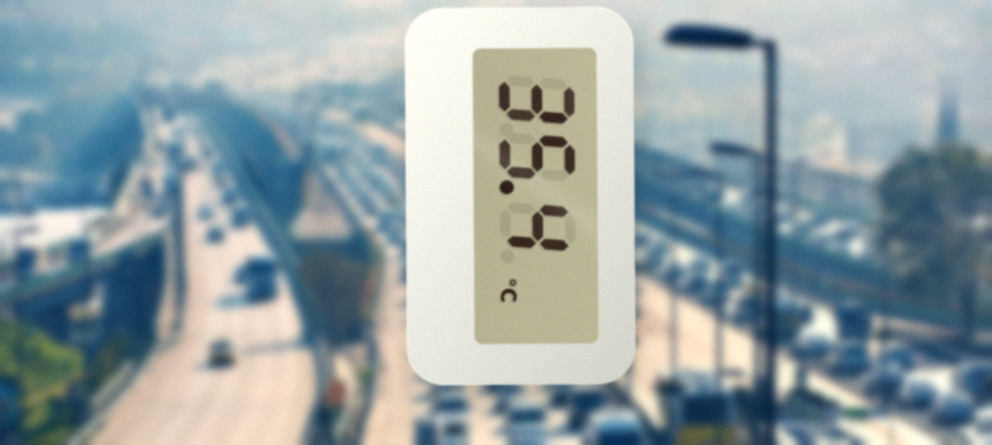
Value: 35.4,°C
